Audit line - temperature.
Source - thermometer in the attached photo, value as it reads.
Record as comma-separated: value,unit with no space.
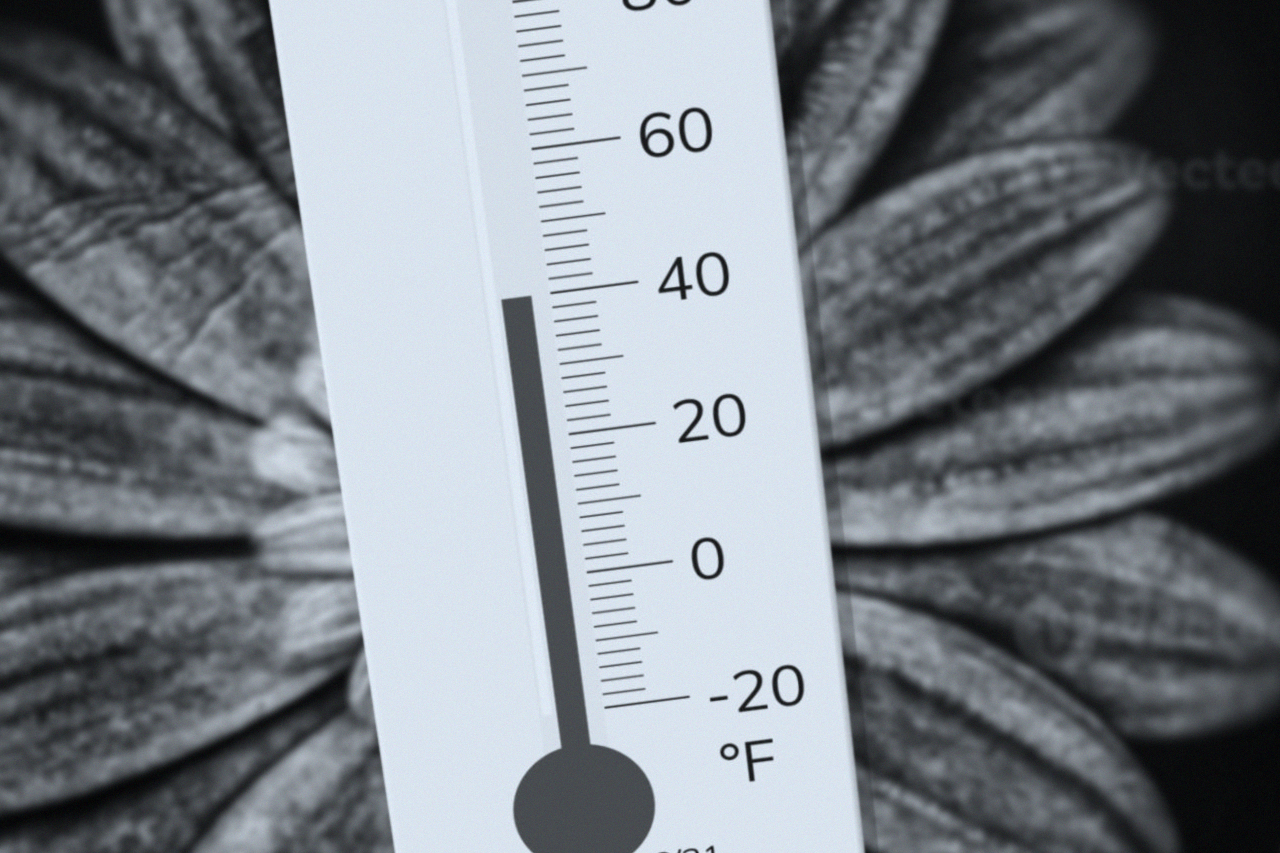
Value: 40,°F
